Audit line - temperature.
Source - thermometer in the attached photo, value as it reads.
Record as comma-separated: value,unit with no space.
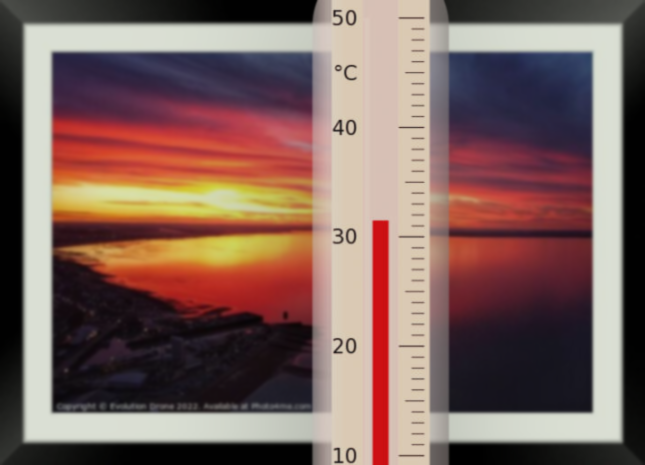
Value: 31.5,°C
